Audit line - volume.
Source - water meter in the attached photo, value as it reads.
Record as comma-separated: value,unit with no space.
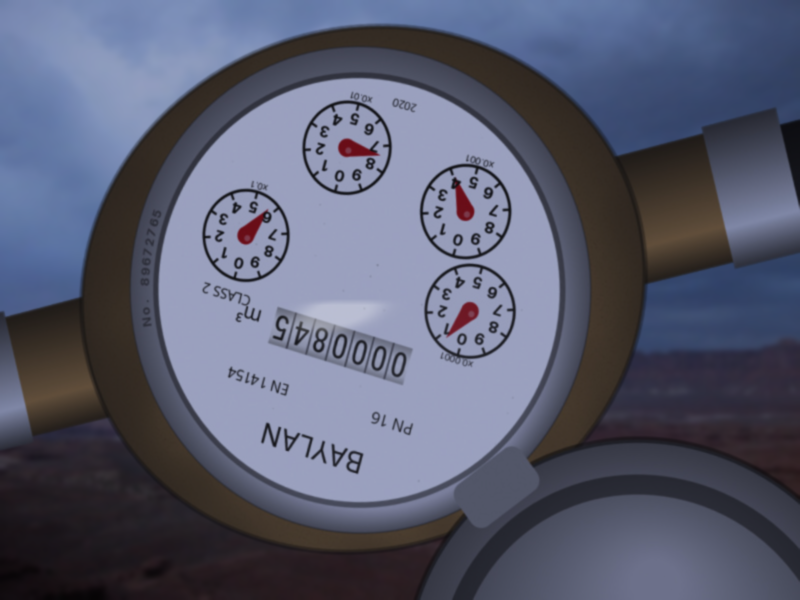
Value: 845.5740,m³
